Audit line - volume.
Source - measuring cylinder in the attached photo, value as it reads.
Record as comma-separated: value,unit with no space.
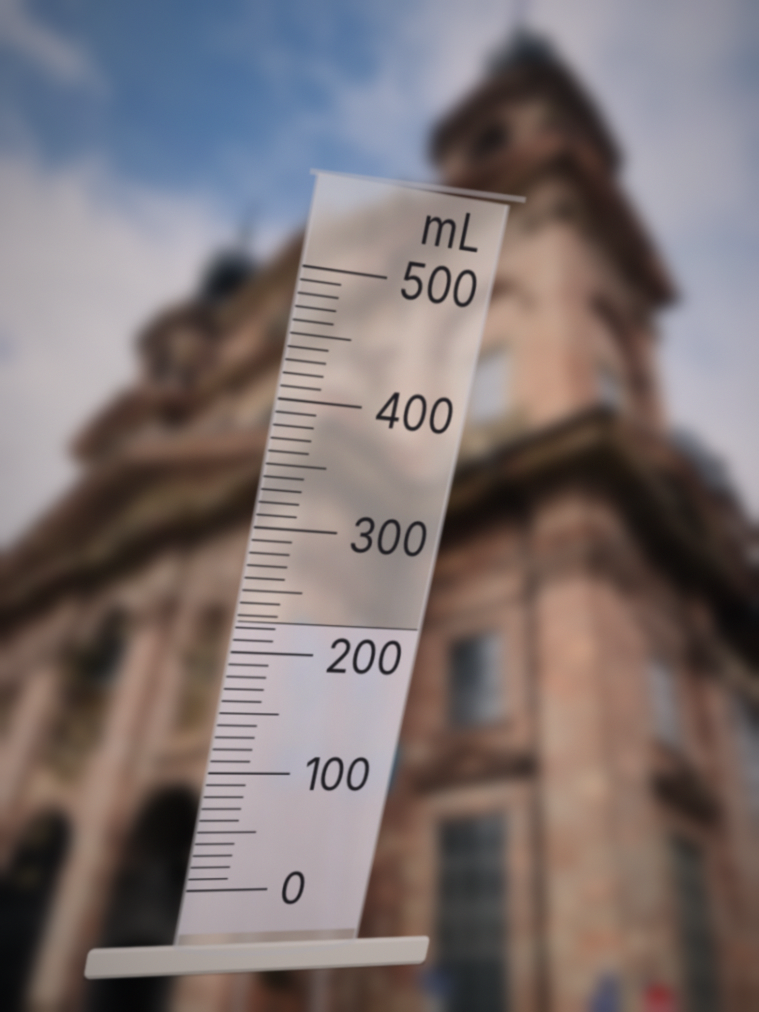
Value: 225,mL
